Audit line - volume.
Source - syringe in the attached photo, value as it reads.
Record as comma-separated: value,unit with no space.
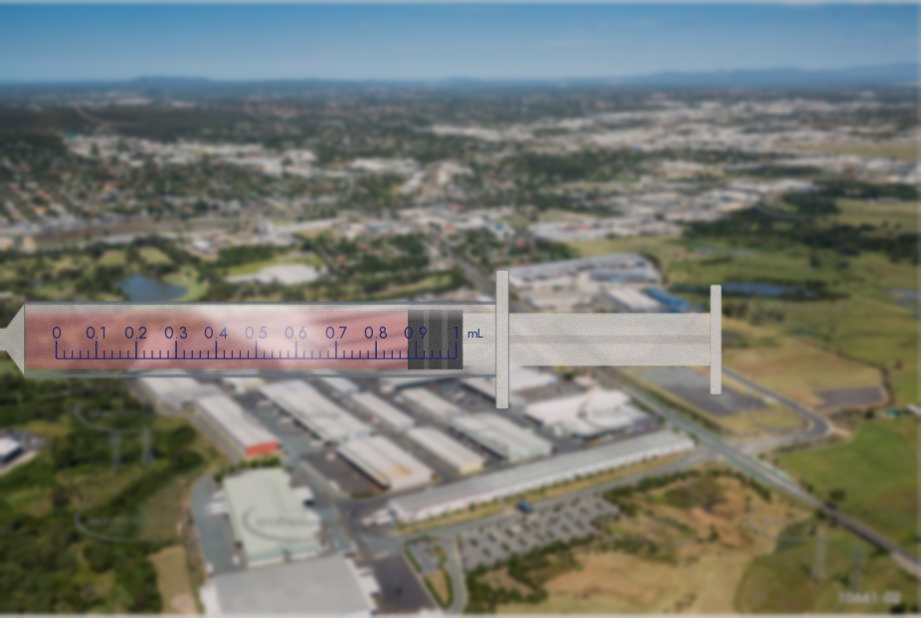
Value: 0.88,mL
